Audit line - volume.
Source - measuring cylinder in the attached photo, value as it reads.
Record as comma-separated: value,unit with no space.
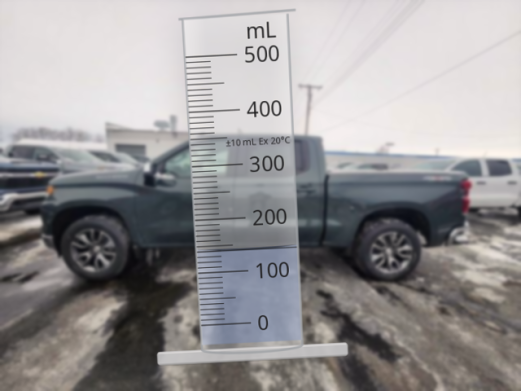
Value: 140,mL
